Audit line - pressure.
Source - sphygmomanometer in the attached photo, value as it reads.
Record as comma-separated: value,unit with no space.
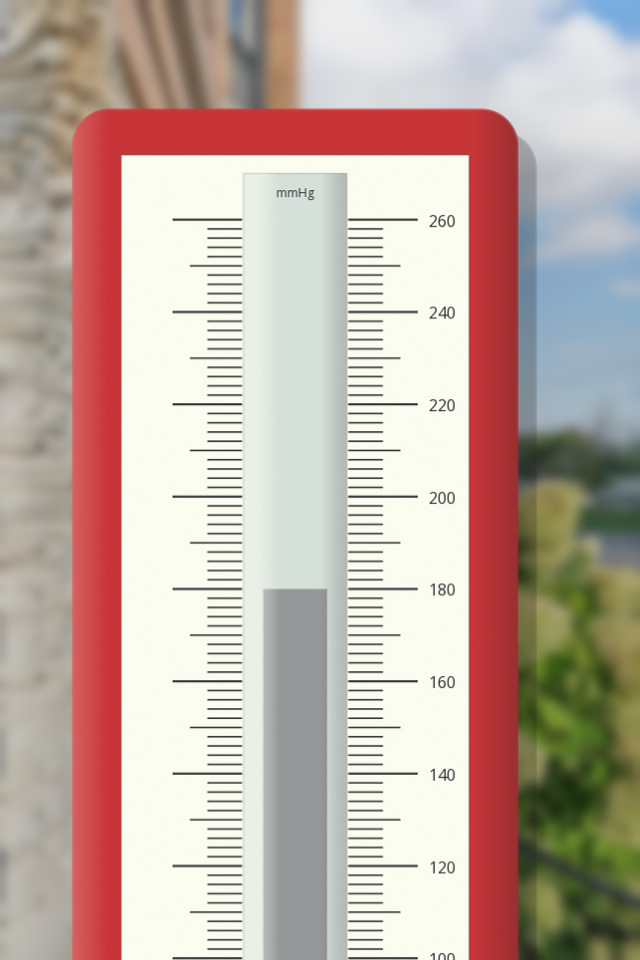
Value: 180,mmHg
